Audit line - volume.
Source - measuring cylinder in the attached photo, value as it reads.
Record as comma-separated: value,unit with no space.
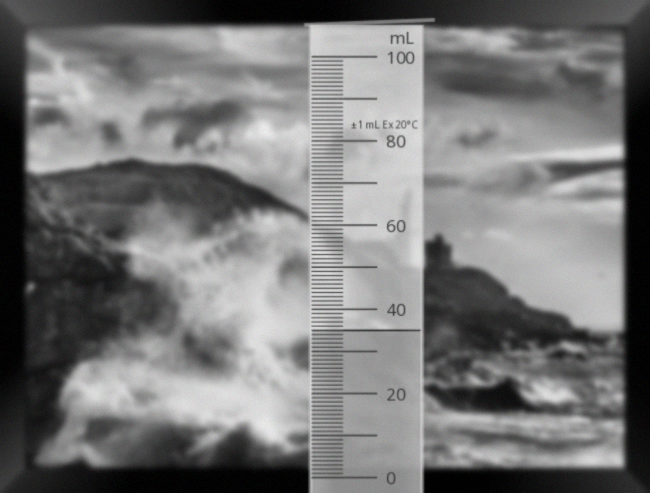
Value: 35,mL
